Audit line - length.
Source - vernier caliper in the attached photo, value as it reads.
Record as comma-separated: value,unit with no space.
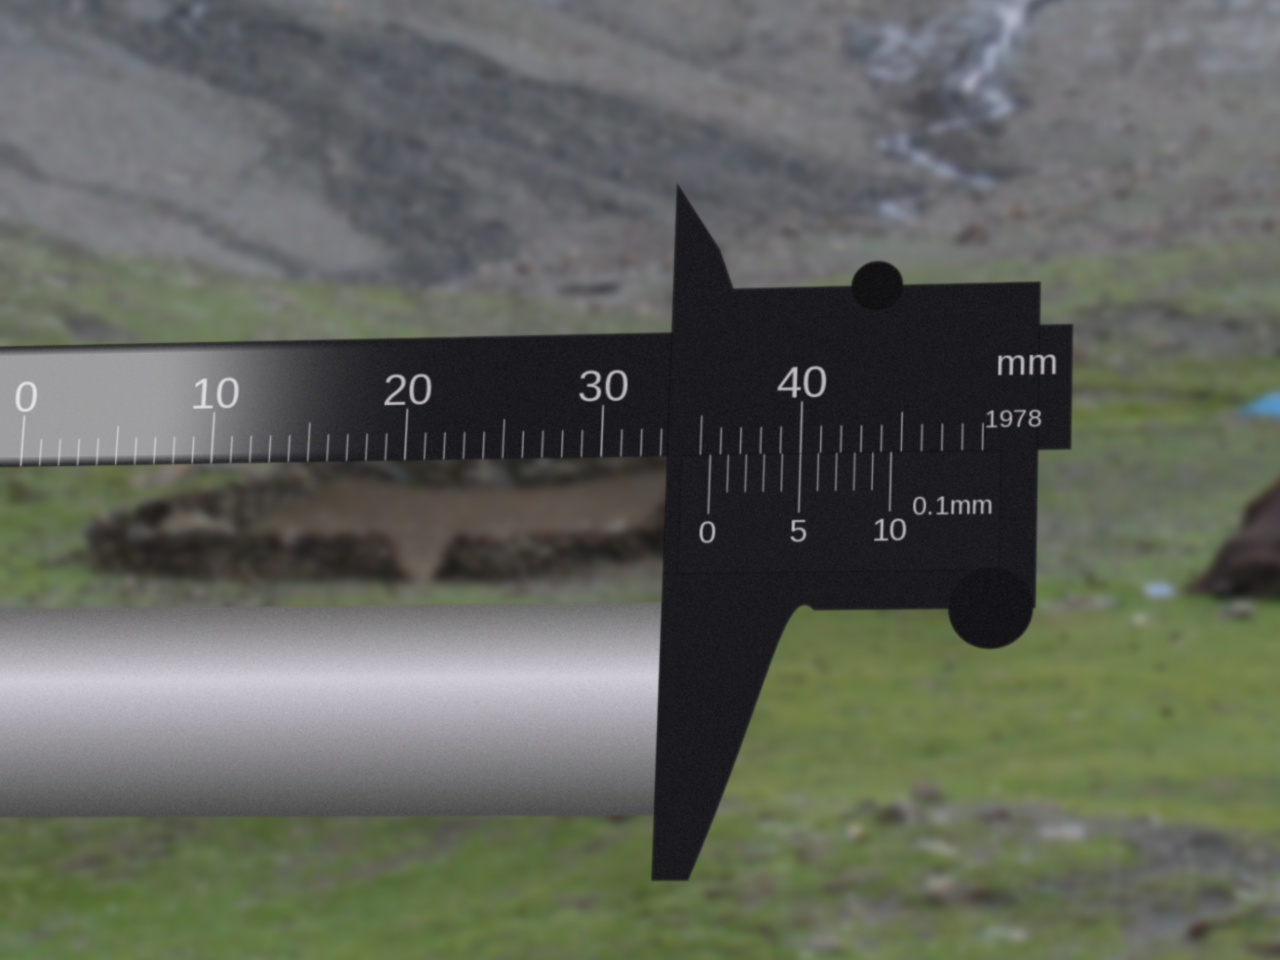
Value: 35.5,mm
